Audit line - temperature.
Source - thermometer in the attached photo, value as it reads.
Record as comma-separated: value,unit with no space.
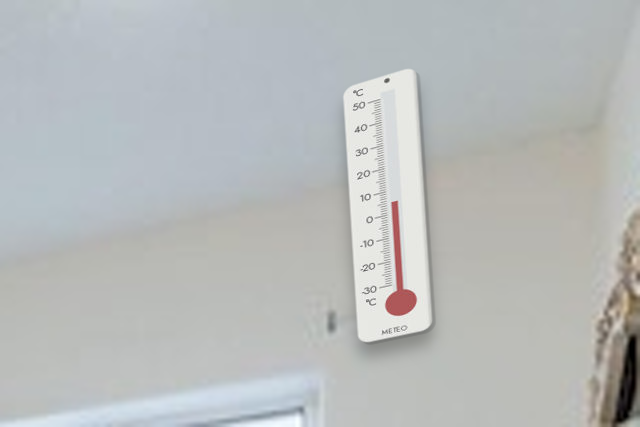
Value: 5,°C
